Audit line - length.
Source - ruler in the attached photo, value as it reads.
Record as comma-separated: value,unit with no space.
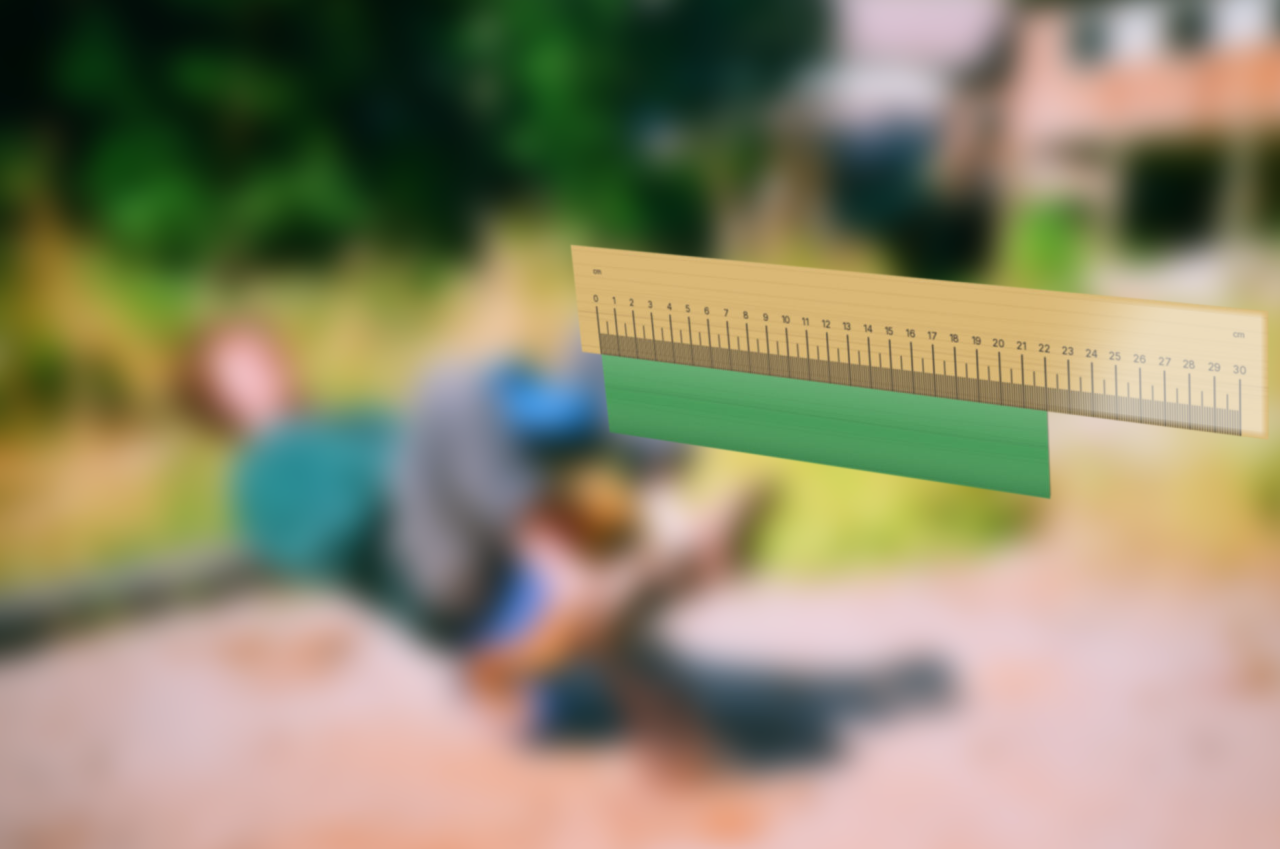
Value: 22,cm
